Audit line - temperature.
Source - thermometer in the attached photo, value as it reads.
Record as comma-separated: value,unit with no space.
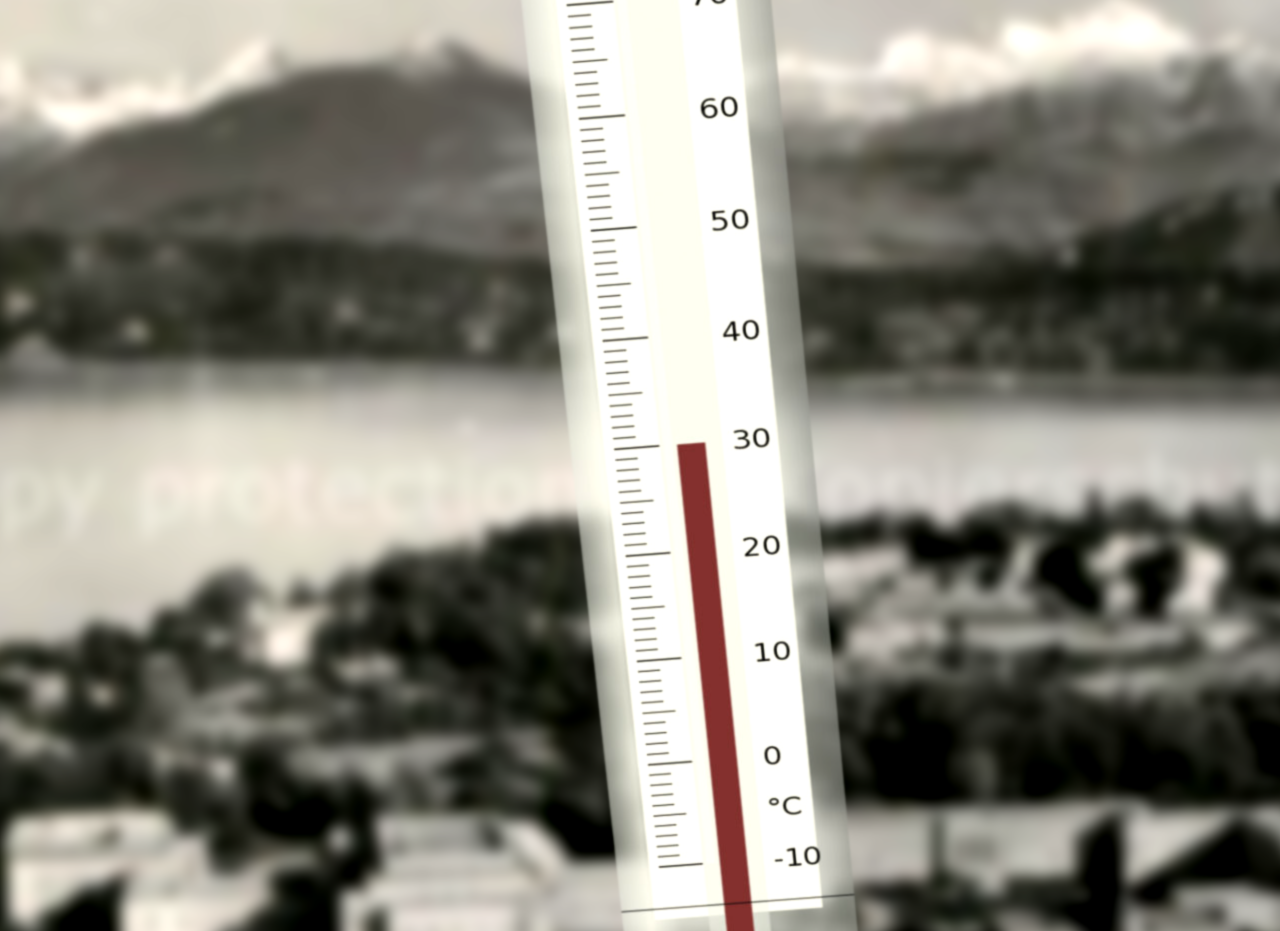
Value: 30,°C
